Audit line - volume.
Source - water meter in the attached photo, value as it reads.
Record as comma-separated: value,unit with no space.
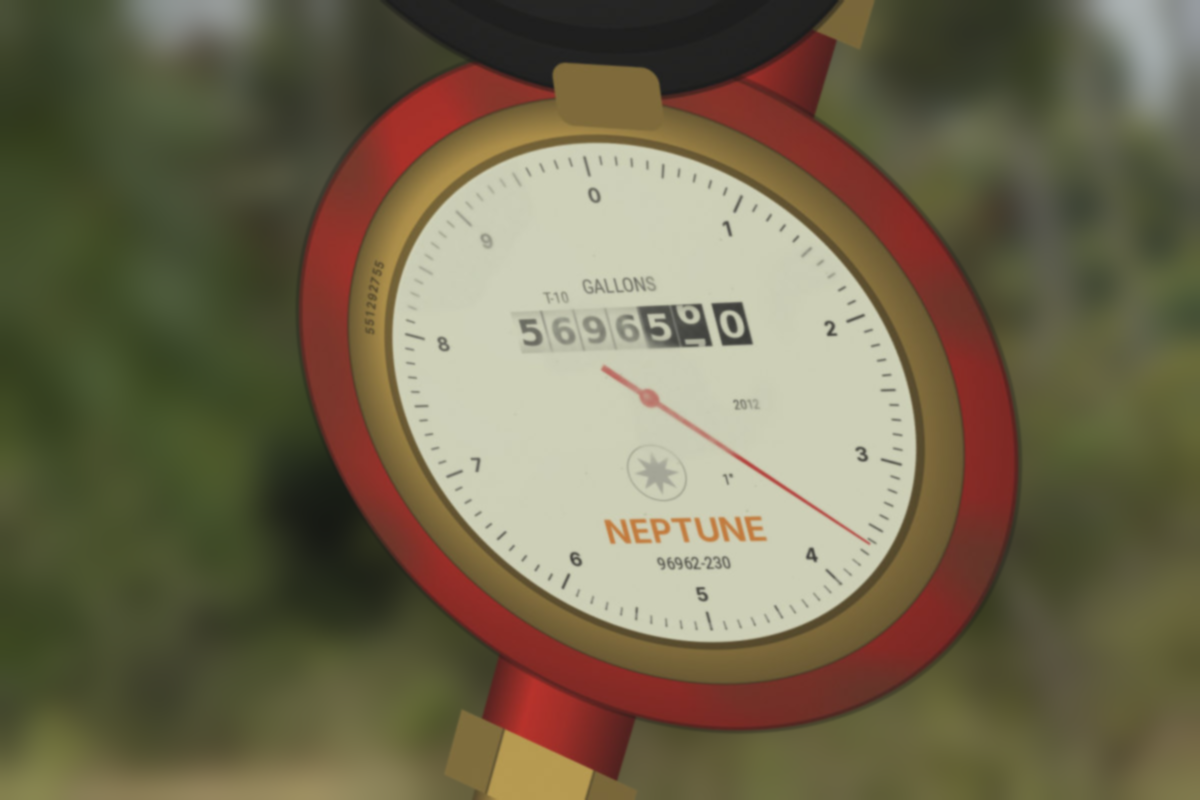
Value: 5696563.6,gal
